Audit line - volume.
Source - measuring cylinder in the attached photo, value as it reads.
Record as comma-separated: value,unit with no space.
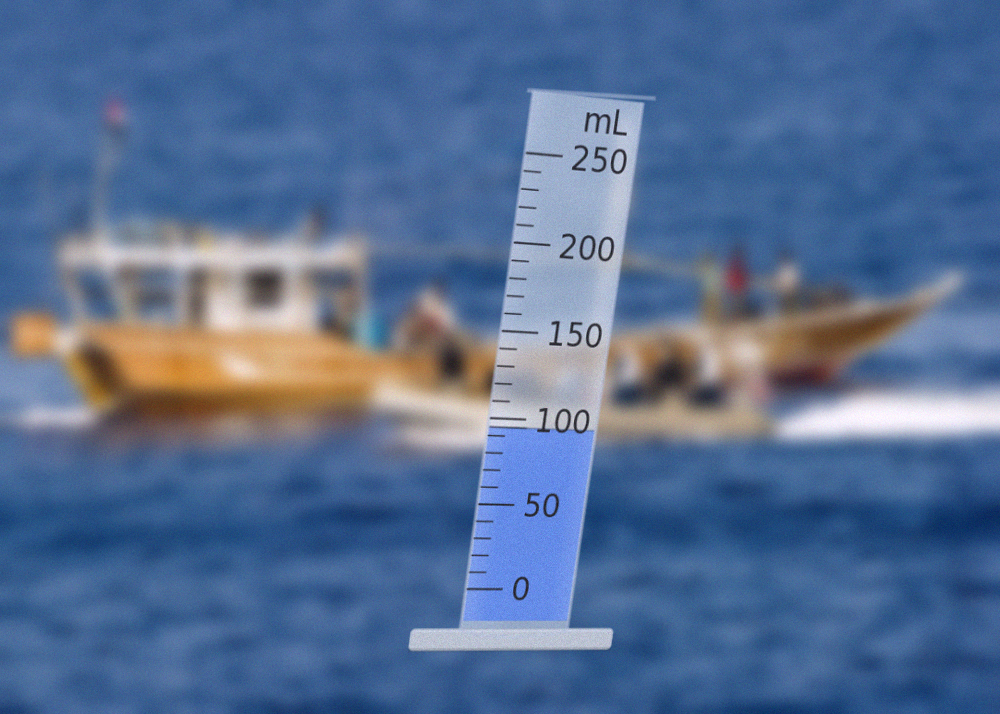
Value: 95,mL
